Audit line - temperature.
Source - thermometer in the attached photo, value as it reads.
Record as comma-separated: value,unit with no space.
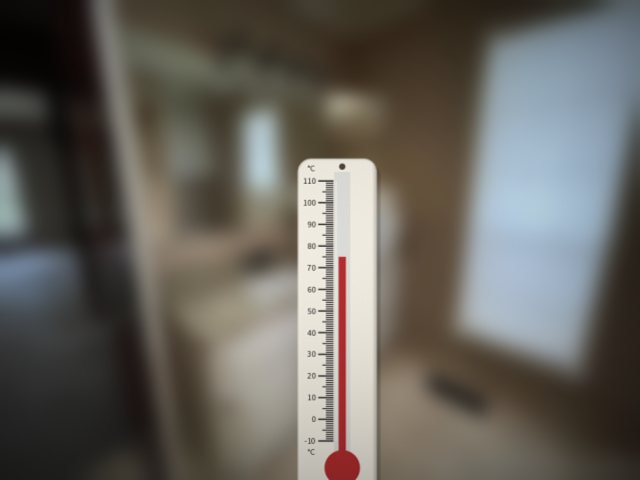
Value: 75,°C
